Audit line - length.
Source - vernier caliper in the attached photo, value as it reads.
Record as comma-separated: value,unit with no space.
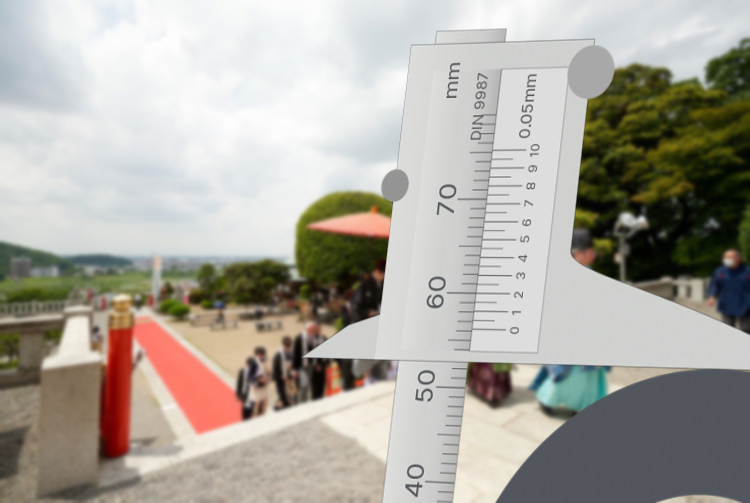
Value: 56.2,mm
